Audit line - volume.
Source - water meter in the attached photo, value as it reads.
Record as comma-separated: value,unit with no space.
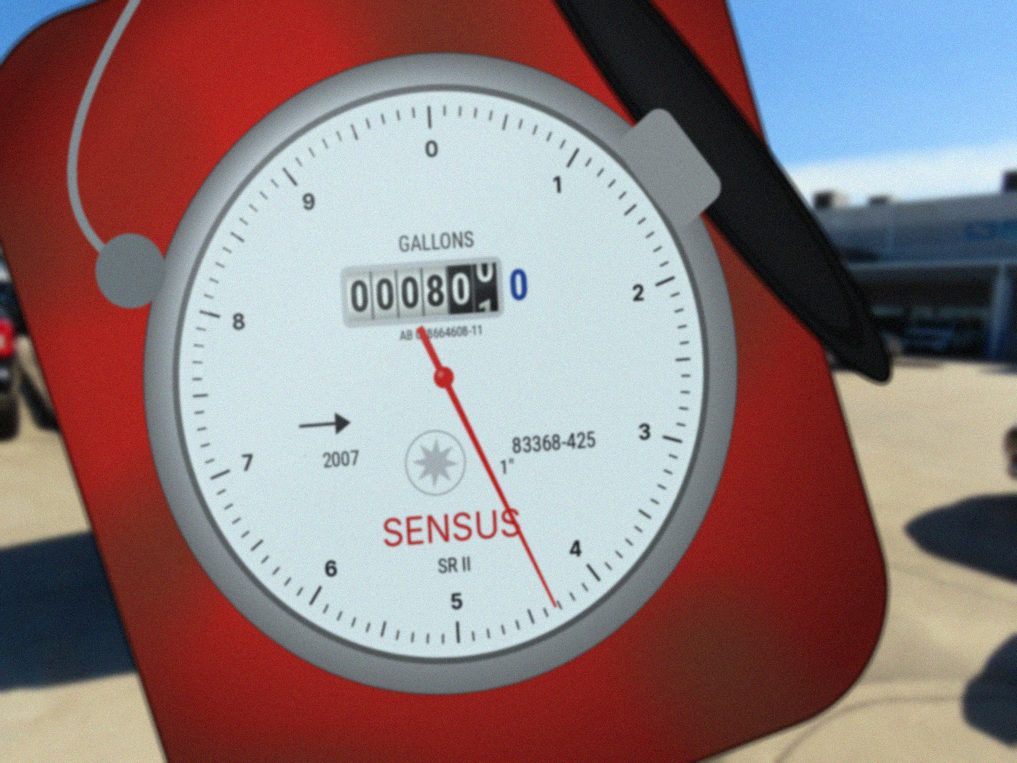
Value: 8004.3,gal
